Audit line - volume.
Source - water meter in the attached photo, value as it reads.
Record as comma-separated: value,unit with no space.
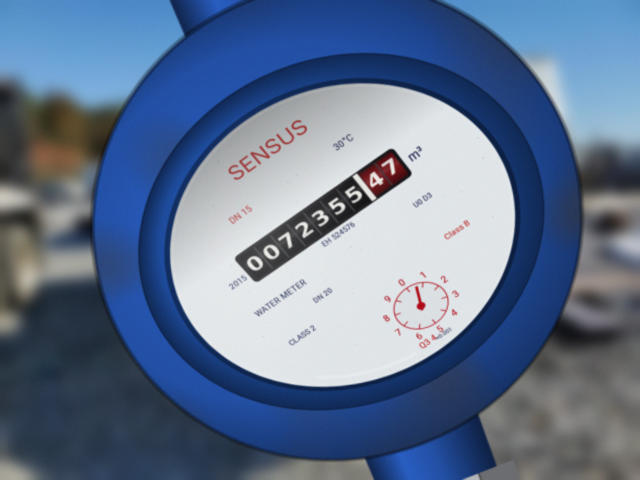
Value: 72355.470,m³
